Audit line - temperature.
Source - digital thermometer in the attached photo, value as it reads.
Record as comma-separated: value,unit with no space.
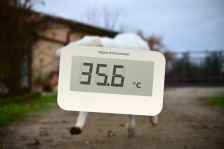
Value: 35.6,°C
